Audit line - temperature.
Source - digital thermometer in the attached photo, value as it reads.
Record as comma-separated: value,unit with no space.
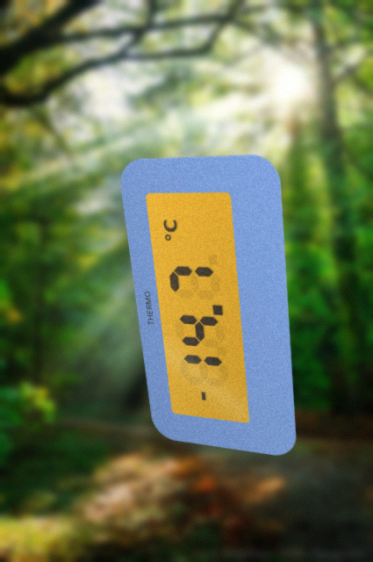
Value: -14.7,°C
